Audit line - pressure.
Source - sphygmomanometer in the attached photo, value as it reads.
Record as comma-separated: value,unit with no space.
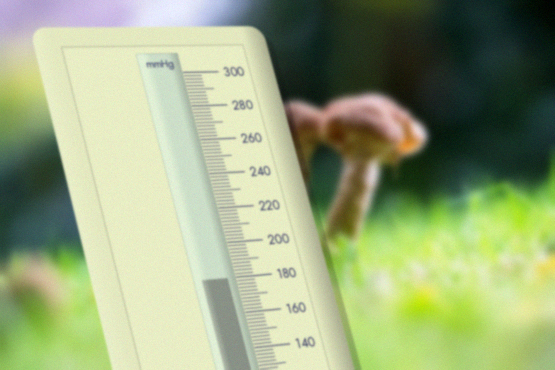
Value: 180,mmHg
